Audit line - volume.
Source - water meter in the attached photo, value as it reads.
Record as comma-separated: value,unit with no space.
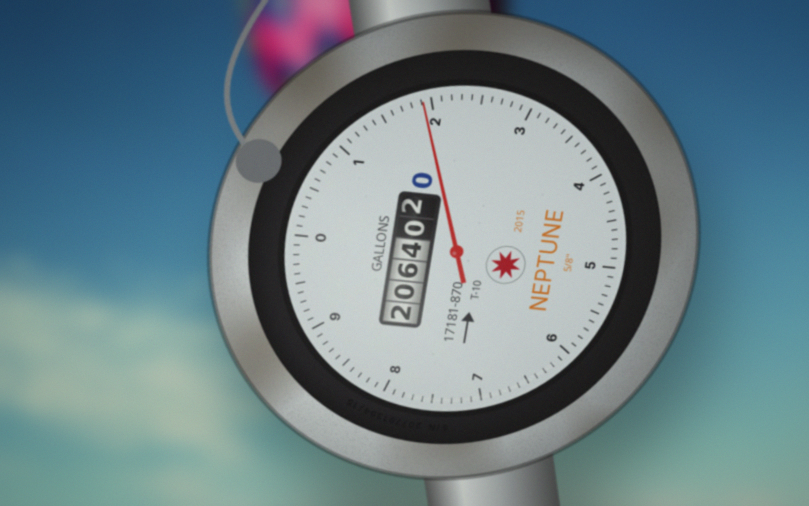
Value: 2064021.9,gal
